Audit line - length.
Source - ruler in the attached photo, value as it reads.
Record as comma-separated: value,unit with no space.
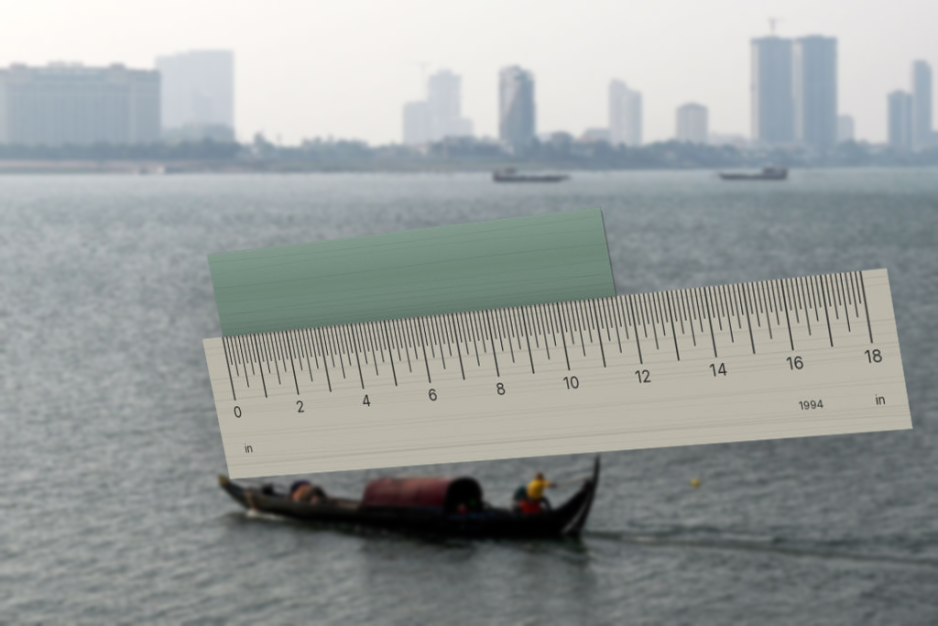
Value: 11.625,in
